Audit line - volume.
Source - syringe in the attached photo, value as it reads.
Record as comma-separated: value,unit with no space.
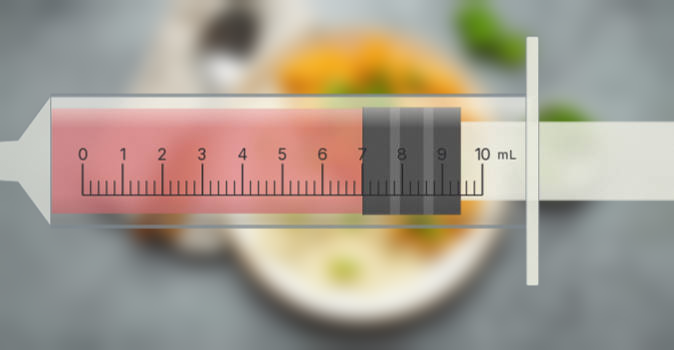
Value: 7,mL
